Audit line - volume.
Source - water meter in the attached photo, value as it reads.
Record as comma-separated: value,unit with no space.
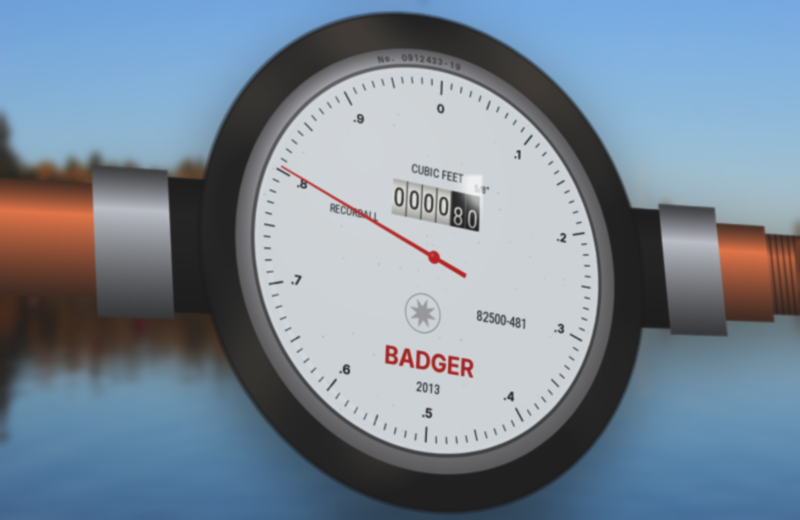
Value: 79.80,ft³
